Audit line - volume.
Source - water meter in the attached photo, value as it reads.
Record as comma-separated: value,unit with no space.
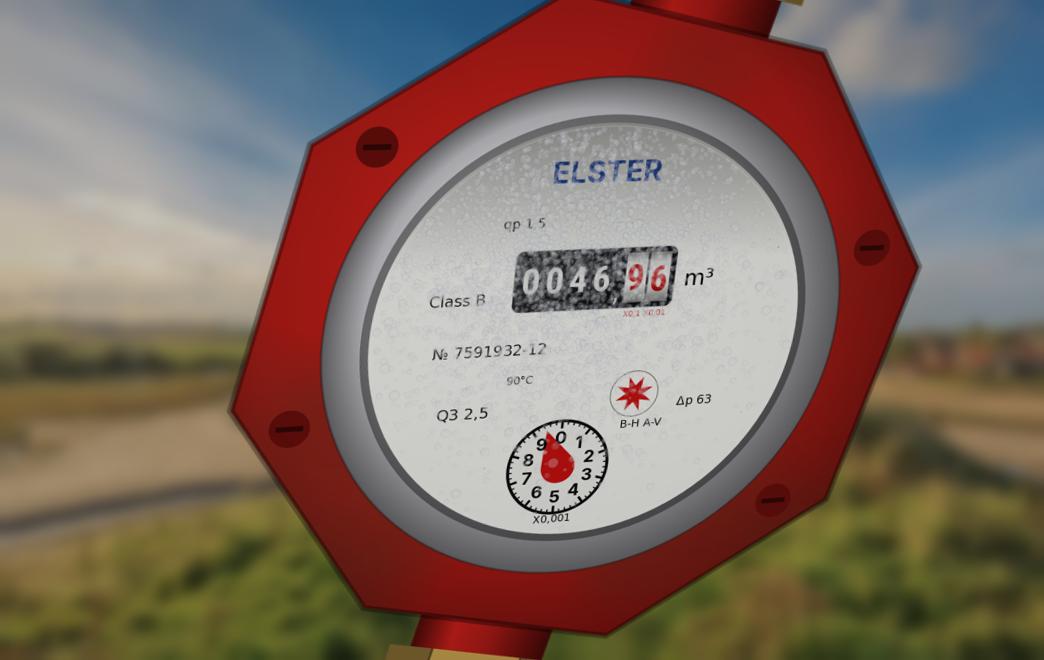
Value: 46.959,m³
